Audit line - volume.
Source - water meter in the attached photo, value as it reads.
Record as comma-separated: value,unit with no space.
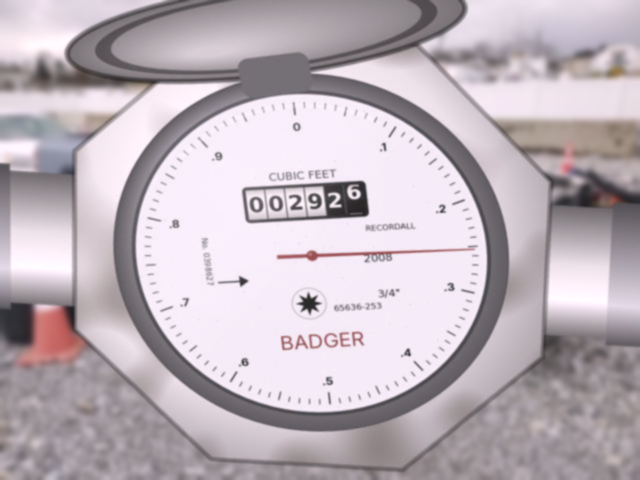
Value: 2926.25,ft³
